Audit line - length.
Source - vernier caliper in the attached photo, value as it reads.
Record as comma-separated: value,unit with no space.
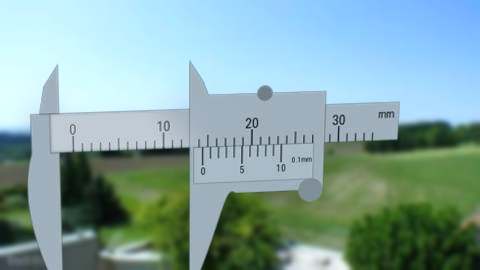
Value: 14.4,mm
